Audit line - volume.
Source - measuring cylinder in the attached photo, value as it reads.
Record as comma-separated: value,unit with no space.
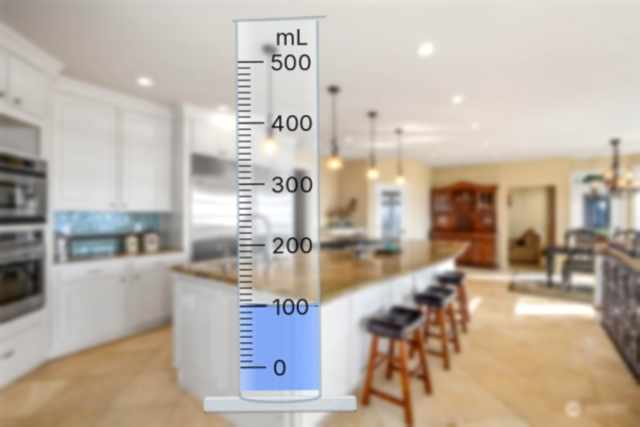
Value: 100,mL
